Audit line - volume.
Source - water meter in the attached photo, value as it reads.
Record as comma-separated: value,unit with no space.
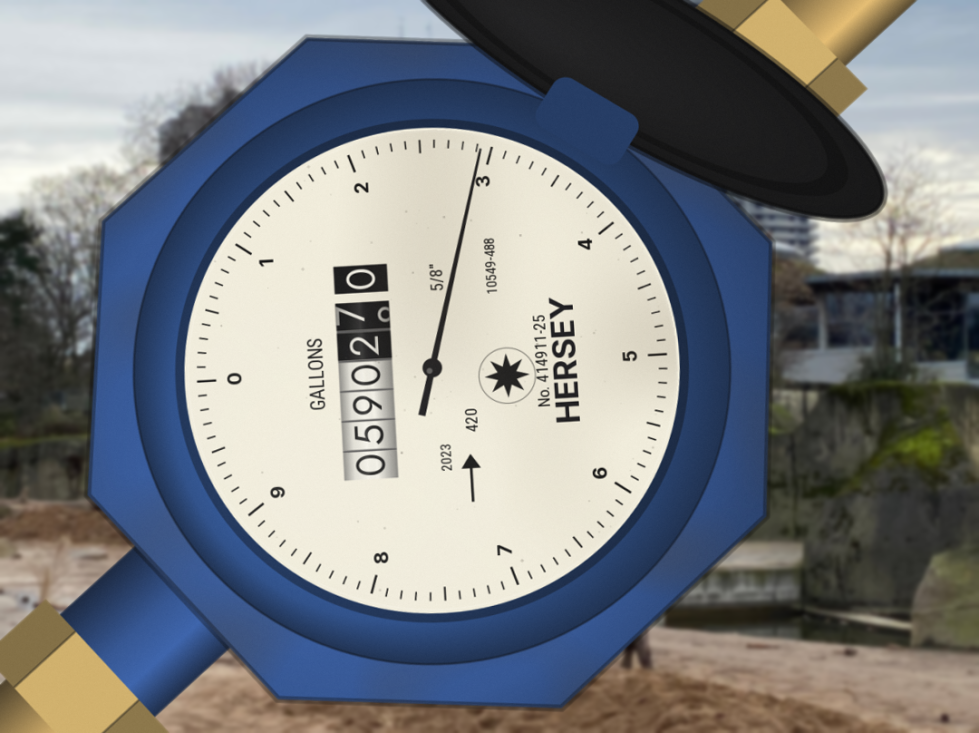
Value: 590272.9,gal
